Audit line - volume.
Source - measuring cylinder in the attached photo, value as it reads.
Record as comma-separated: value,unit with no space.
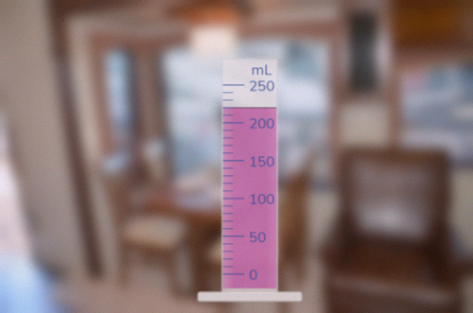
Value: 220,mL
